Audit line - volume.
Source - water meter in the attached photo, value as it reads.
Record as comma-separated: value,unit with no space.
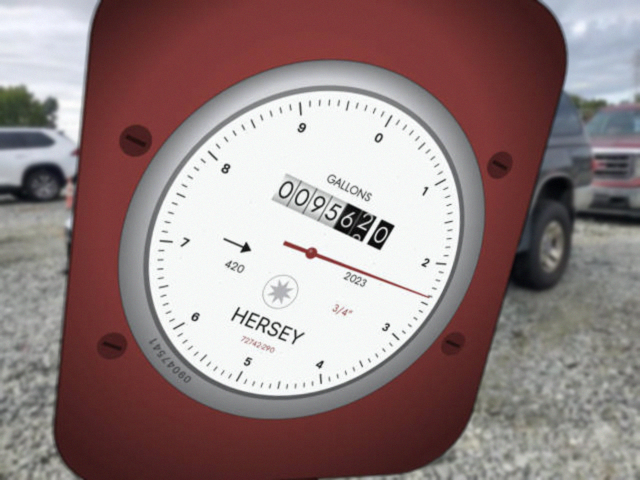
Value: 95622.4,gal
